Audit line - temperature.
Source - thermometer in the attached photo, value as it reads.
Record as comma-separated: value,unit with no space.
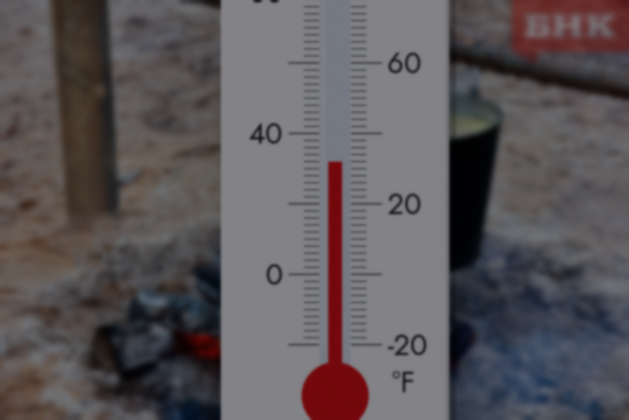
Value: 32,°F
